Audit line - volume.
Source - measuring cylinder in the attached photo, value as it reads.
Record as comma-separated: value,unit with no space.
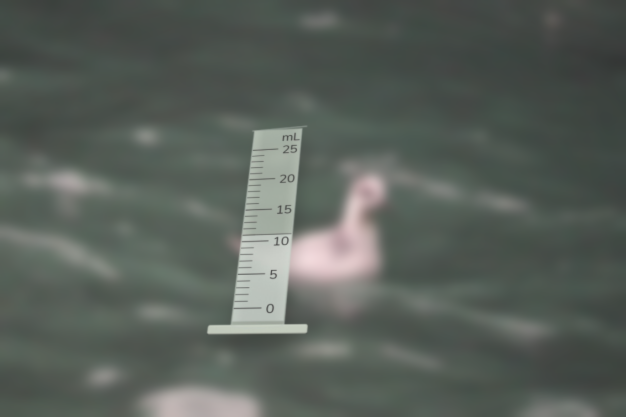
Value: 11,mL
